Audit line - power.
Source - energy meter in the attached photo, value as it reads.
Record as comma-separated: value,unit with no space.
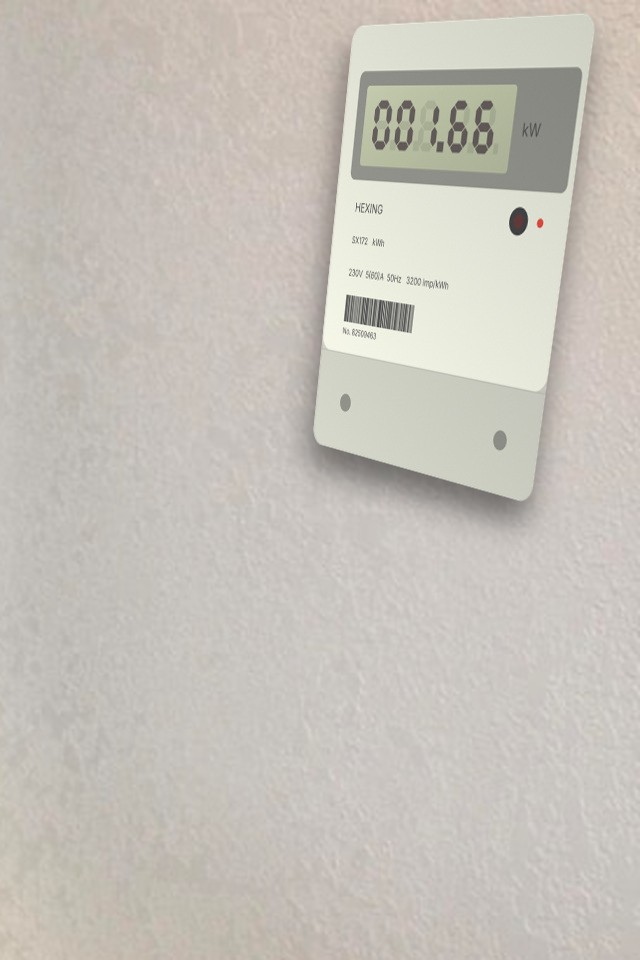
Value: 1.66,kW
